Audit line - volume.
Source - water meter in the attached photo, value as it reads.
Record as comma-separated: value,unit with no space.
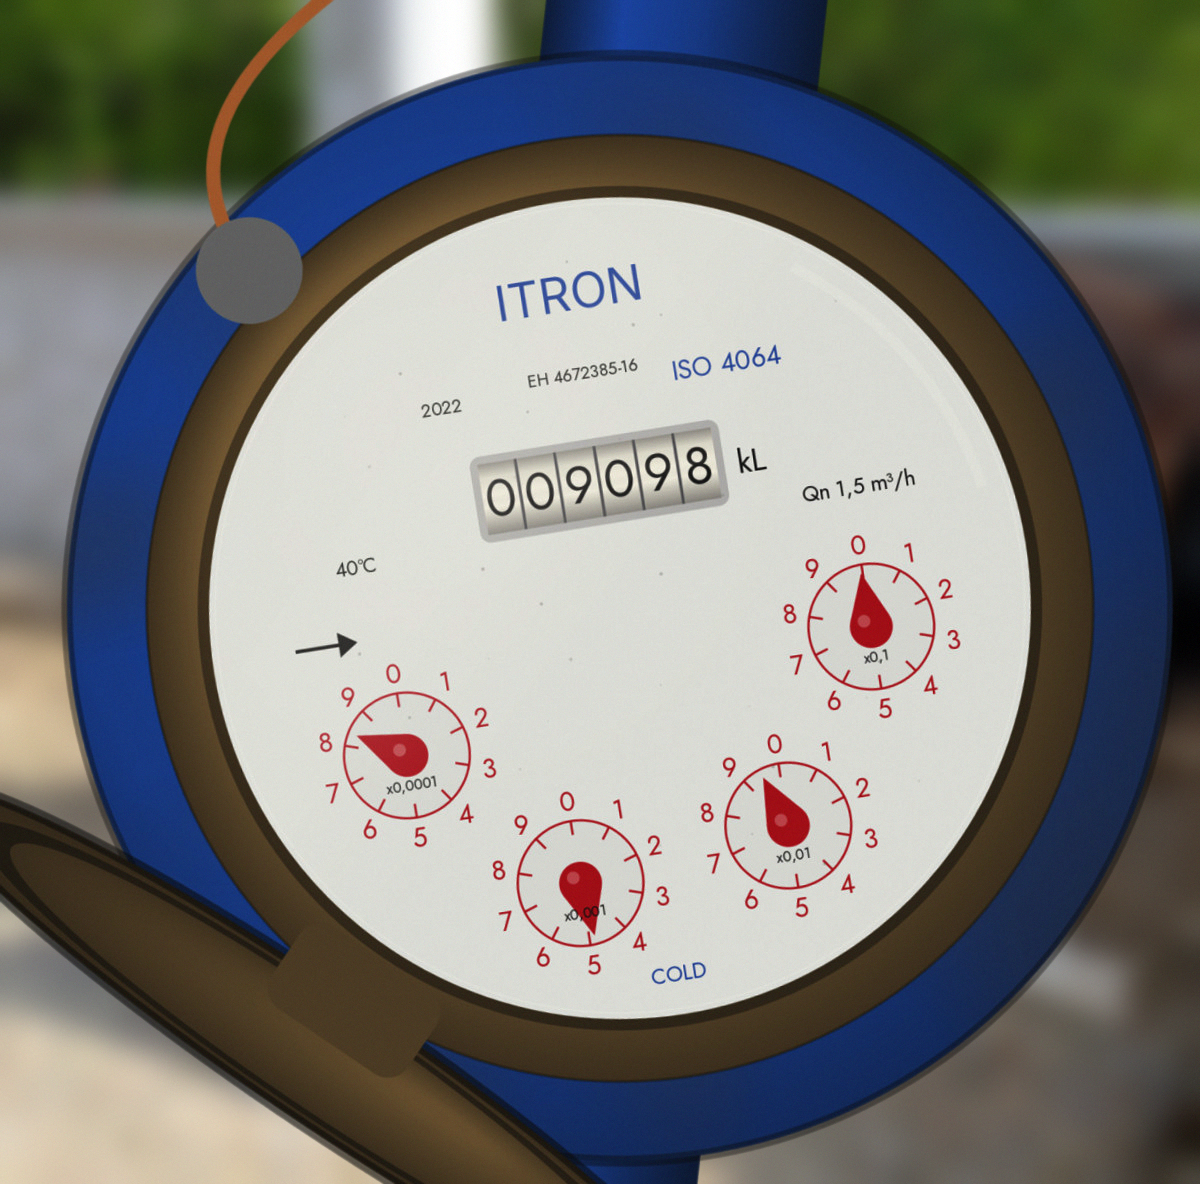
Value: 9097.9948,kL
